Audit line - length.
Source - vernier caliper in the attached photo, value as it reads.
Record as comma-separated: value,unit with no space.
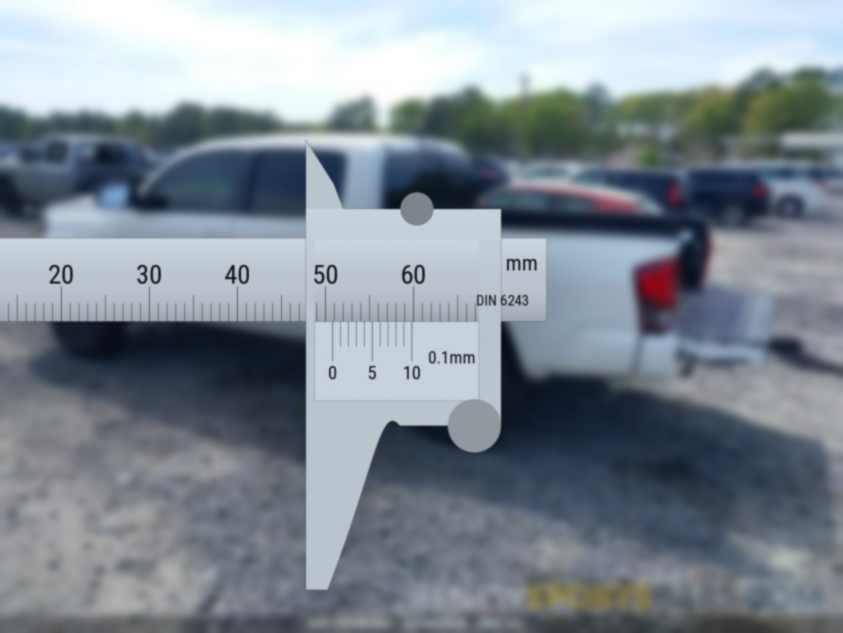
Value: 50.8,mm
